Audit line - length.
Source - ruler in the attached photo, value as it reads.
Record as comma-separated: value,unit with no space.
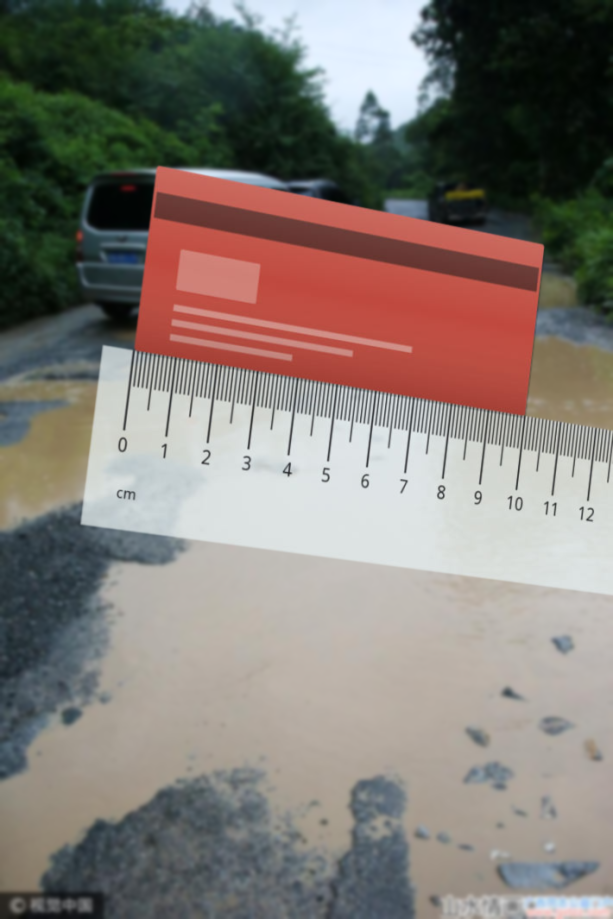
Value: 10,cm
